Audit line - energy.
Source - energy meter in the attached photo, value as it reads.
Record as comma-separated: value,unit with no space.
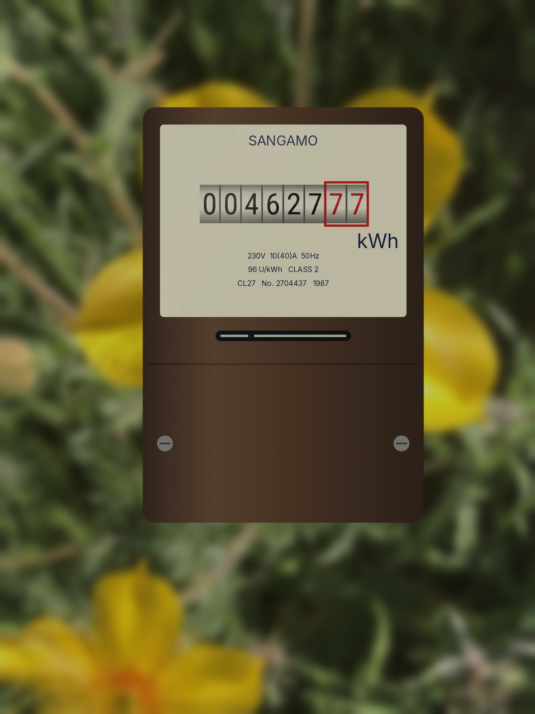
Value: 4627.77,kWh
